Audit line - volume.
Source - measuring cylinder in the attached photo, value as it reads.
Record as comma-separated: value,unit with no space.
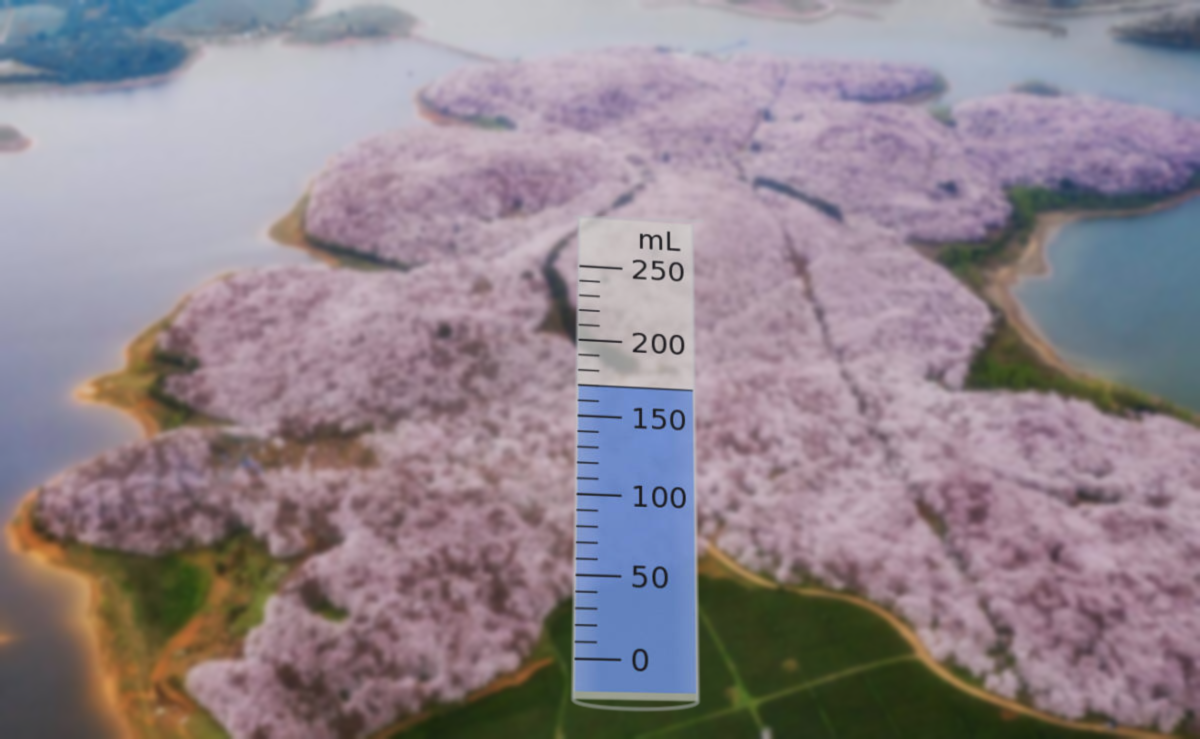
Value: 170,mL
